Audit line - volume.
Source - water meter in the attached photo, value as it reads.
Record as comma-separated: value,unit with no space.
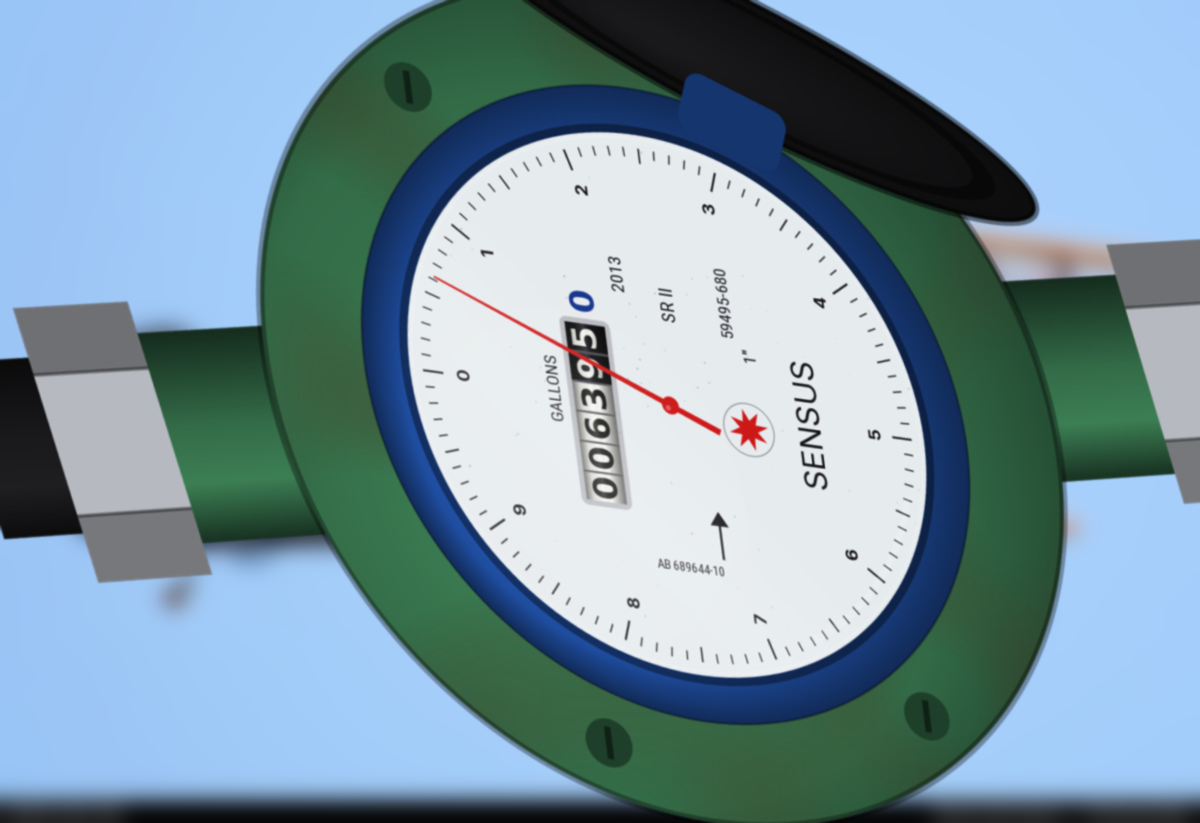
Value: 63950.6,gal
